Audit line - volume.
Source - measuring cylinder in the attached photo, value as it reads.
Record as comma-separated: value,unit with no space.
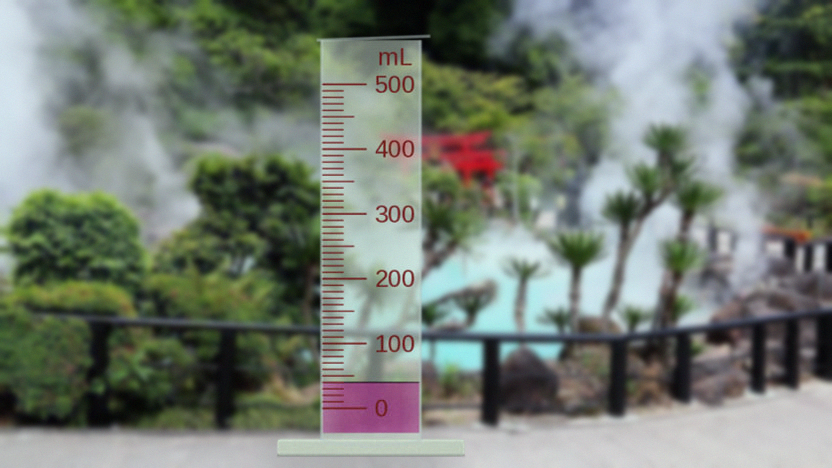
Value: 40,mL
